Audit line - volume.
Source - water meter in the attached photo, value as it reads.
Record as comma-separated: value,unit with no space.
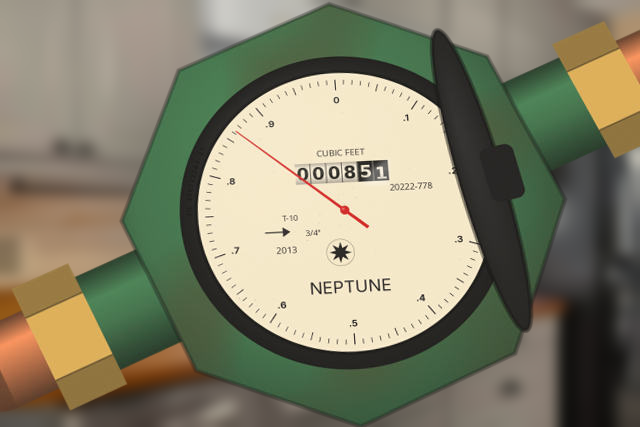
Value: 850.86,ft³
